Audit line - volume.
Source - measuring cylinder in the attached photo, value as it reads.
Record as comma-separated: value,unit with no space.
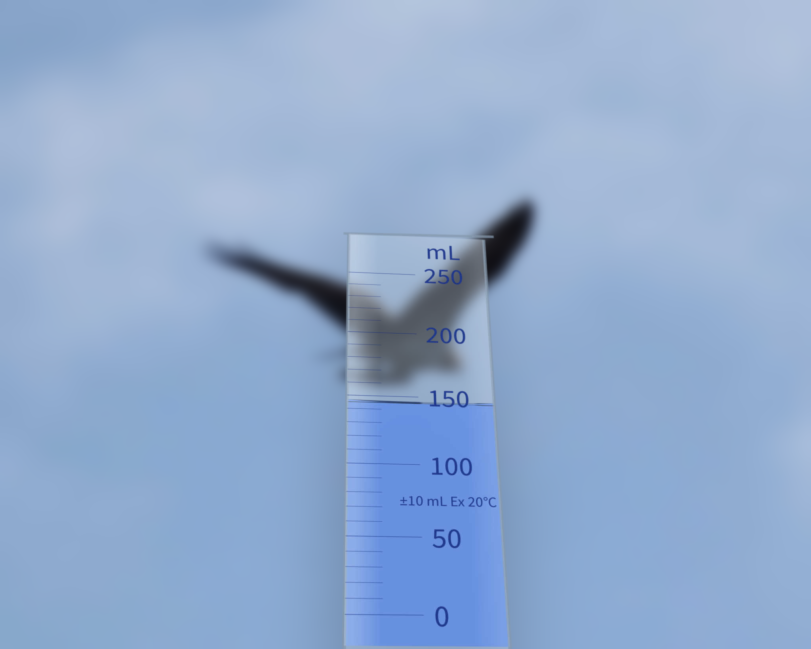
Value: 145,mL
